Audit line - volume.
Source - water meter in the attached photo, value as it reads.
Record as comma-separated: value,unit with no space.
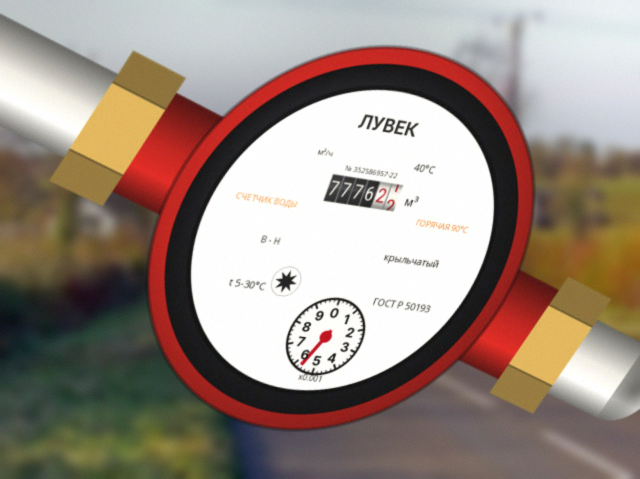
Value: 7776.215,m³
